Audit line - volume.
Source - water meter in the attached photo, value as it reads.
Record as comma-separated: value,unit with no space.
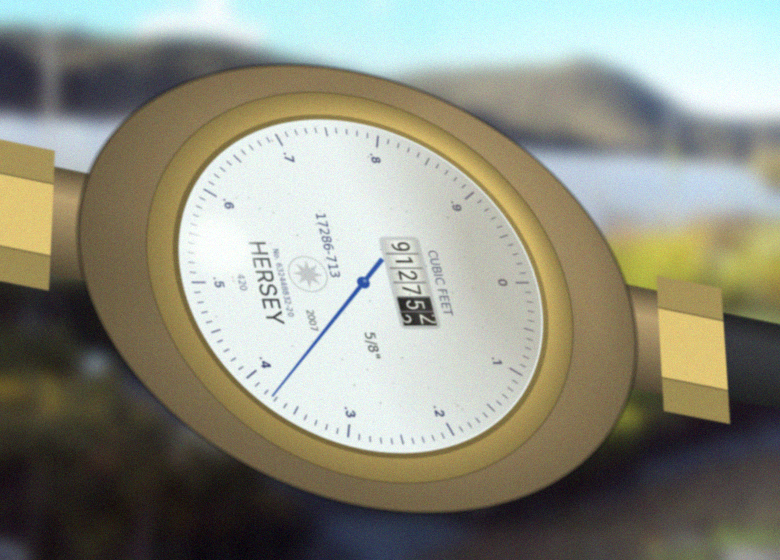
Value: 912752.37,ft³
